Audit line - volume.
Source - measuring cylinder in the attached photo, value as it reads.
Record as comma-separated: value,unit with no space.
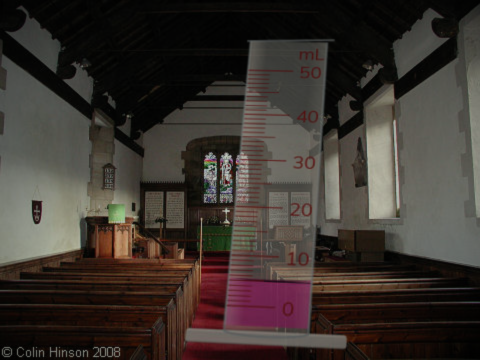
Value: 5,mL
